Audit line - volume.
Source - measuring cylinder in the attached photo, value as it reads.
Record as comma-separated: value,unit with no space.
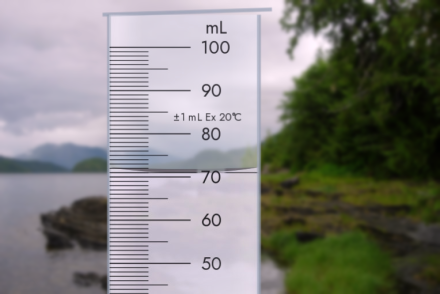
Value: 71,mL
